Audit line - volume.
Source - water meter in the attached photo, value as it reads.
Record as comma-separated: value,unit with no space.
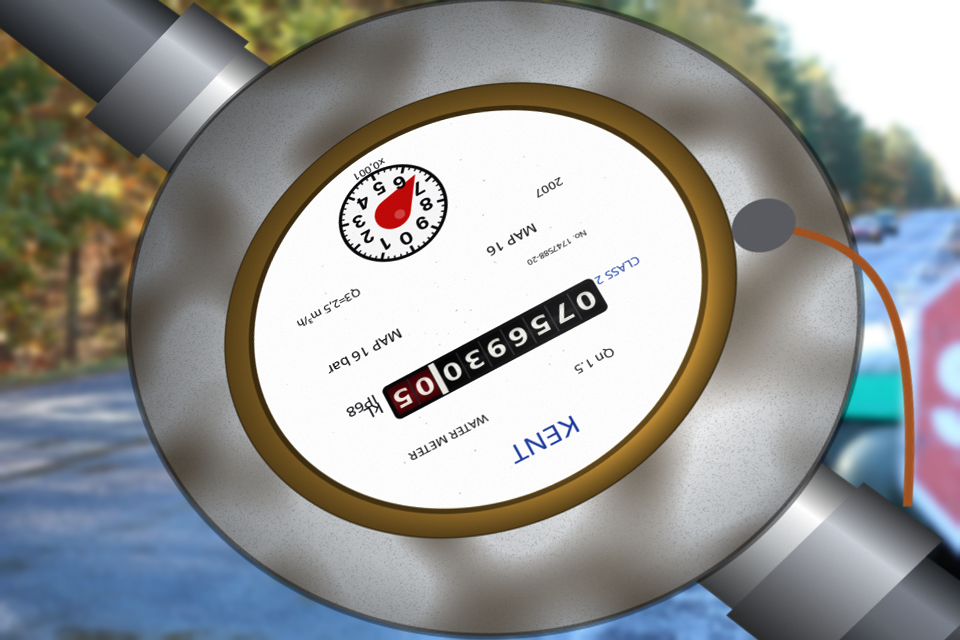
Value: 756930.056,kL
